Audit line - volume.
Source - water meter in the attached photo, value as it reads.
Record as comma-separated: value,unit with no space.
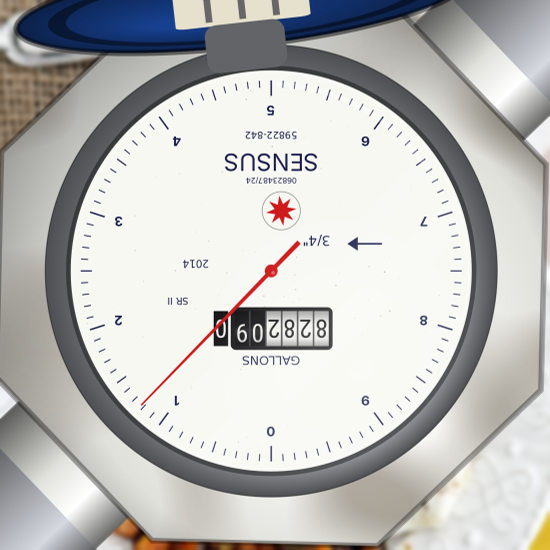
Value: 8282091.2,gal
